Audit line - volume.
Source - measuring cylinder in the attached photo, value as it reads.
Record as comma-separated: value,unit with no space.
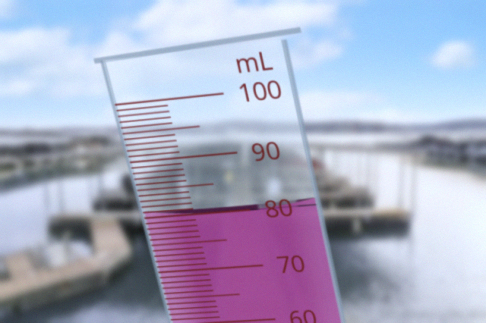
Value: 80,mL
